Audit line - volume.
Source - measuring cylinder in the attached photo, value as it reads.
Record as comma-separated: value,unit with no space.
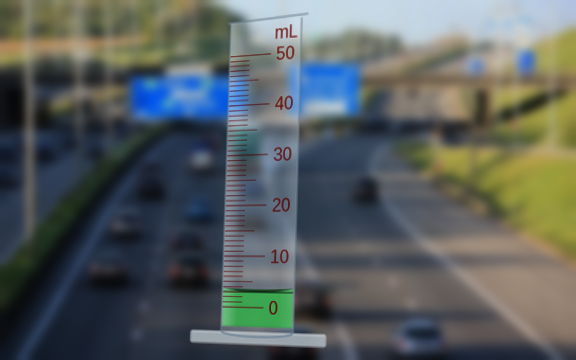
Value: 3,mL
